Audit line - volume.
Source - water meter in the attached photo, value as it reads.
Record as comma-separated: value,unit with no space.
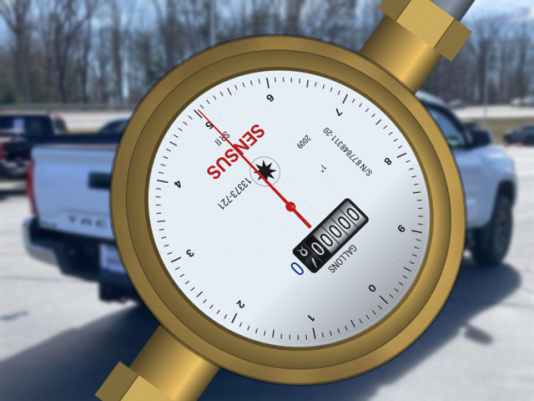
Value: 75.0,gal
